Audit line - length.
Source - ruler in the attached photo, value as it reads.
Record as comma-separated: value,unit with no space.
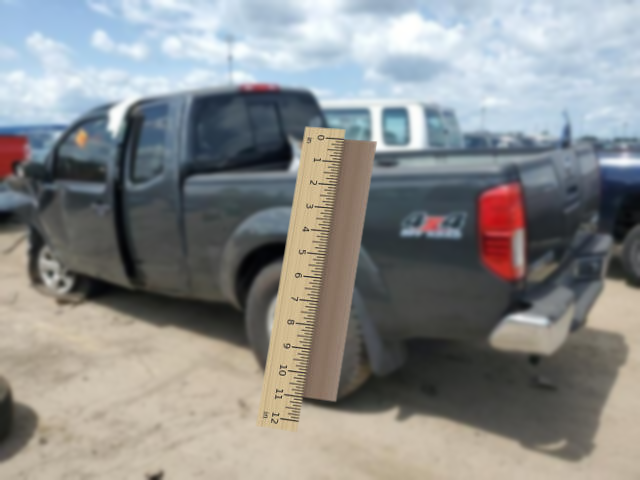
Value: 11,in
